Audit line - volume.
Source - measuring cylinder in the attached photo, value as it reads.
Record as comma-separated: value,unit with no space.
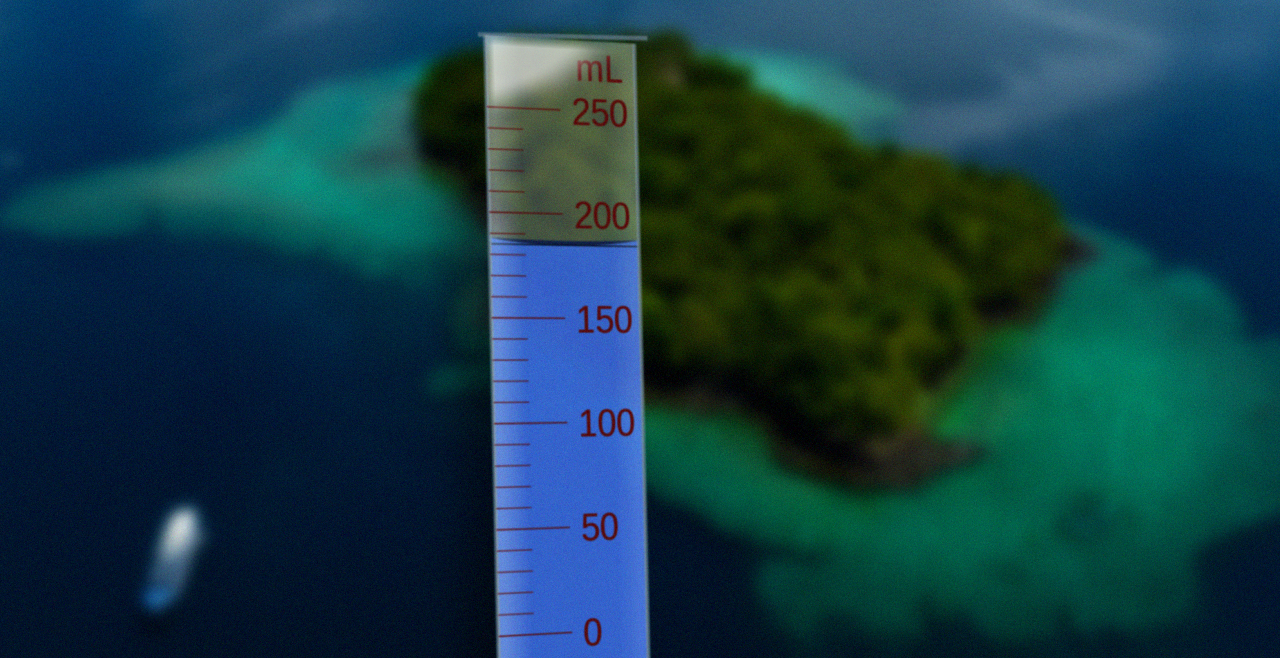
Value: 185,mL
